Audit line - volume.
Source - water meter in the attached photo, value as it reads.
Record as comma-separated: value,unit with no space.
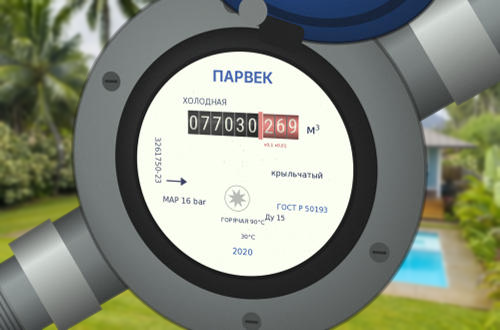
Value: 77030.269,m³
